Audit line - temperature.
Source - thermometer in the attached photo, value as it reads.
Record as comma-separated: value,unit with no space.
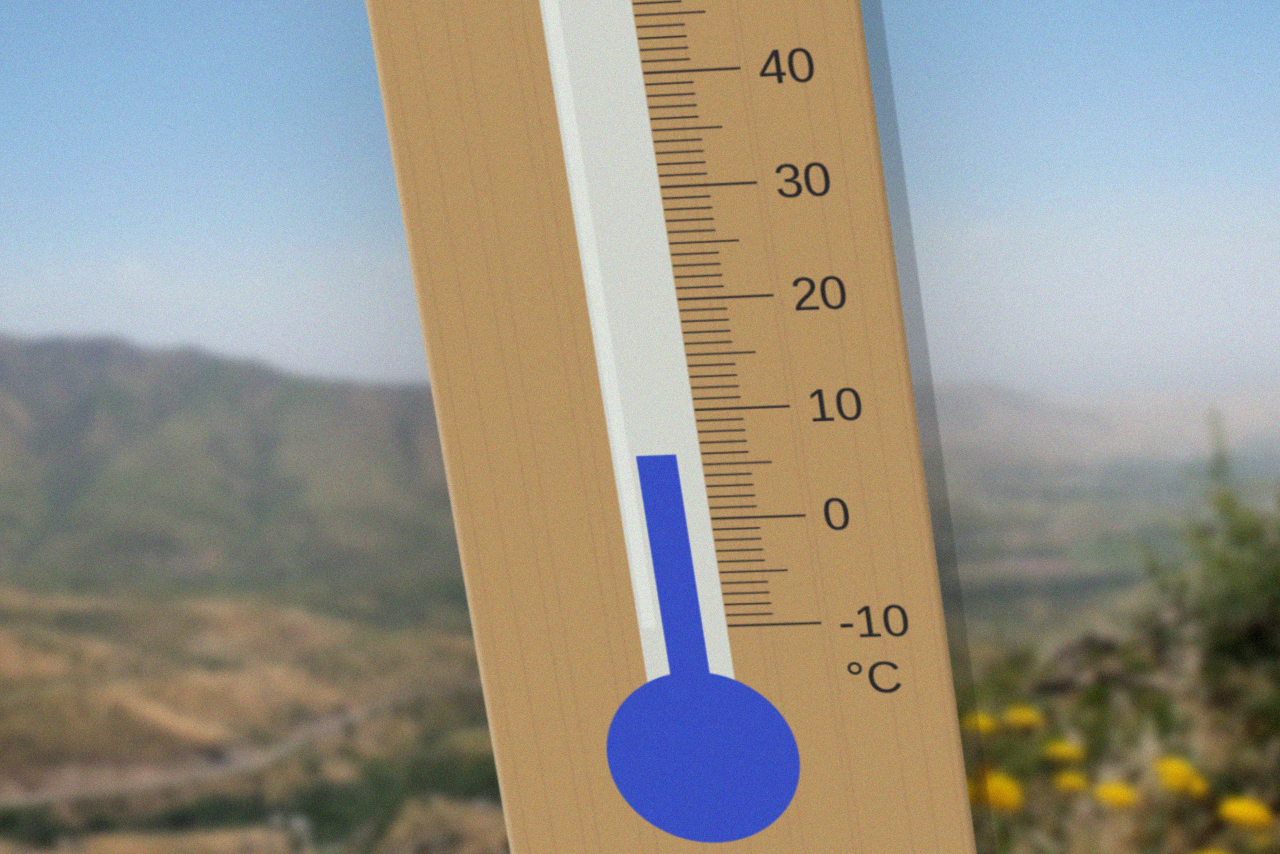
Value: 6,°C
